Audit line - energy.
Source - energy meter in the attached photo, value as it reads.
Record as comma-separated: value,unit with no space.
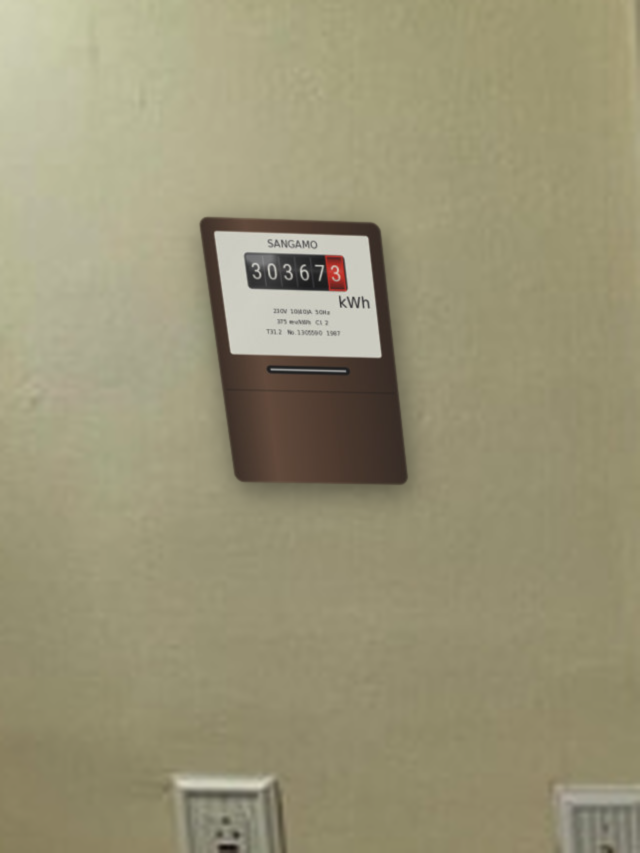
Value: 30367.3,kWh
